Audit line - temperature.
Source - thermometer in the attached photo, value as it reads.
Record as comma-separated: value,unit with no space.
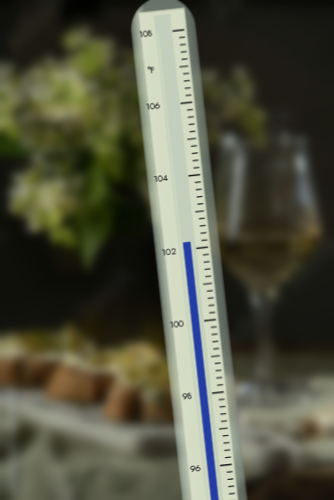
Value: 102.2,°F
